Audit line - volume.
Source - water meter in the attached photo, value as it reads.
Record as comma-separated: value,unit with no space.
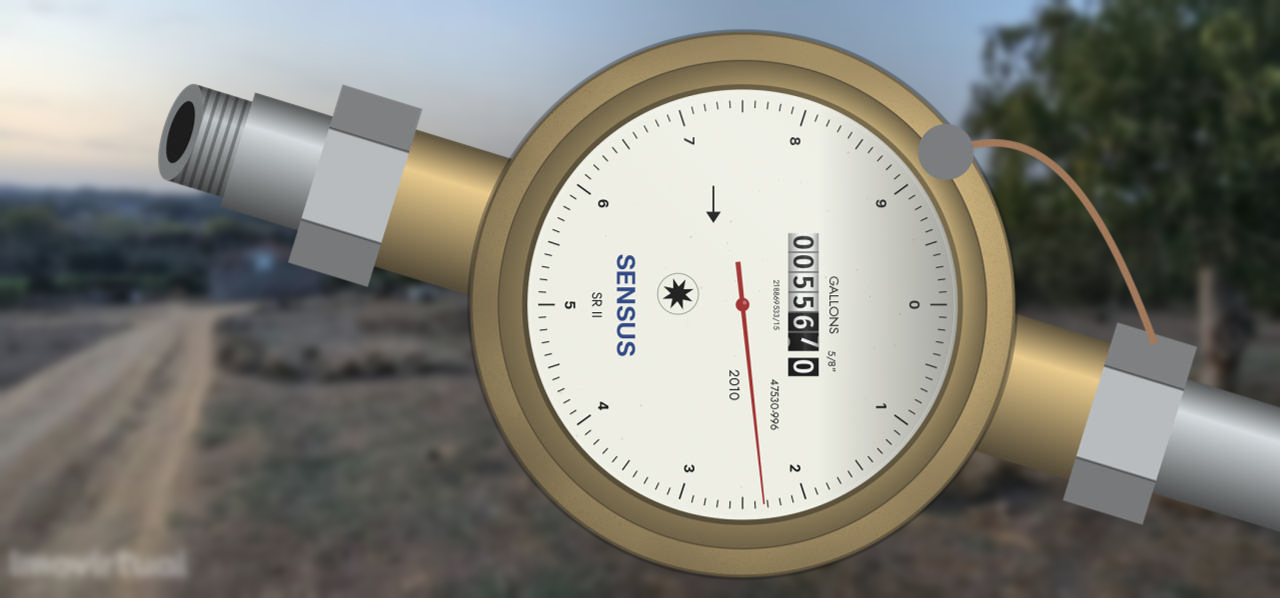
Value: 55672.3,gal
